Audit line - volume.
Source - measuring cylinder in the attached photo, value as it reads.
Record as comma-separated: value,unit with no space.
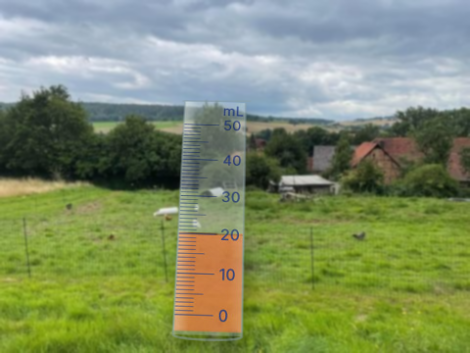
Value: 20,mL
